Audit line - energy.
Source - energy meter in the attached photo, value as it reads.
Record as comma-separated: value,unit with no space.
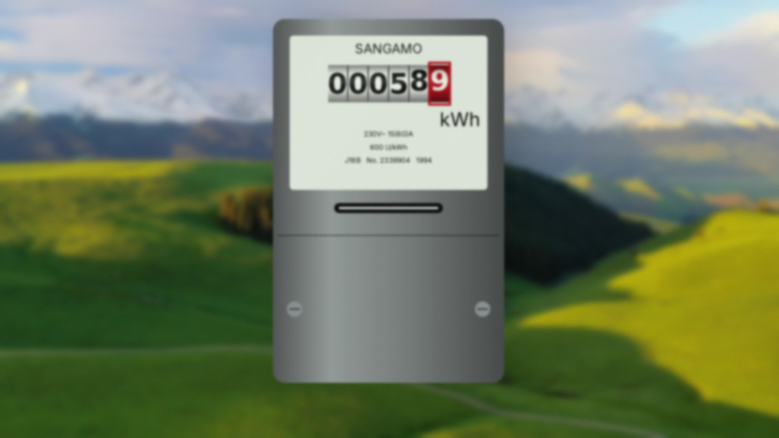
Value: 58.9,kWh
